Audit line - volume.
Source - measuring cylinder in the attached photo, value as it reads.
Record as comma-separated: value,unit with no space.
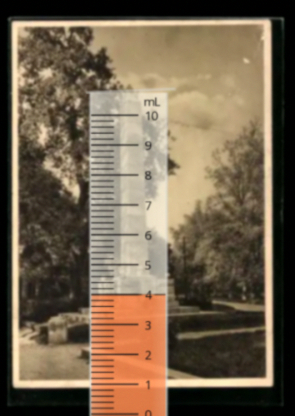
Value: 4,mL
